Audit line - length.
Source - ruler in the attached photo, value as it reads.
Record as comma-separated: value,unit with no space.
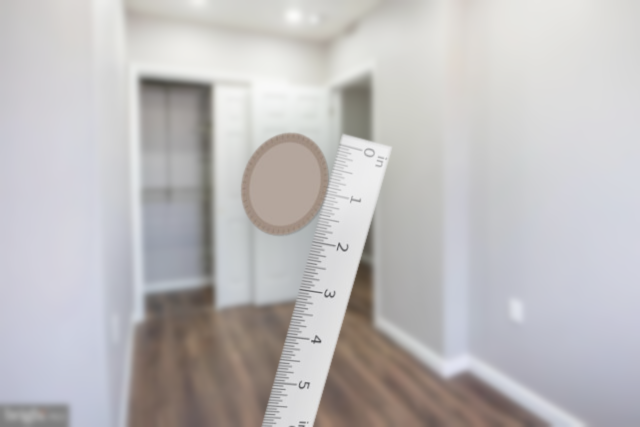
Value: 2,in
